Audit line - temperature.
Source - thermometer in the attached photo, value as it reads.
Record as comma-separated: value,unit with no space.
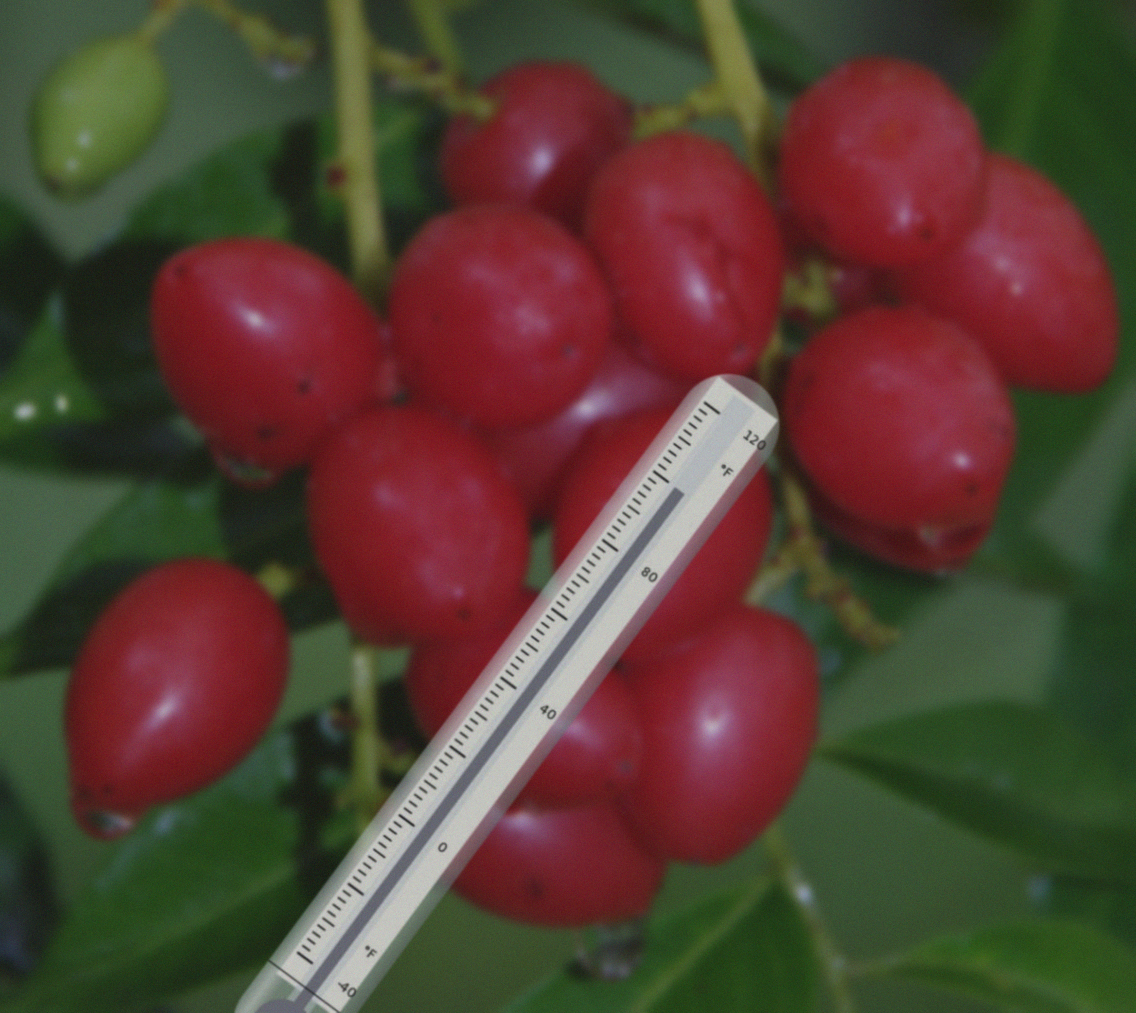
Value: 100,°F
